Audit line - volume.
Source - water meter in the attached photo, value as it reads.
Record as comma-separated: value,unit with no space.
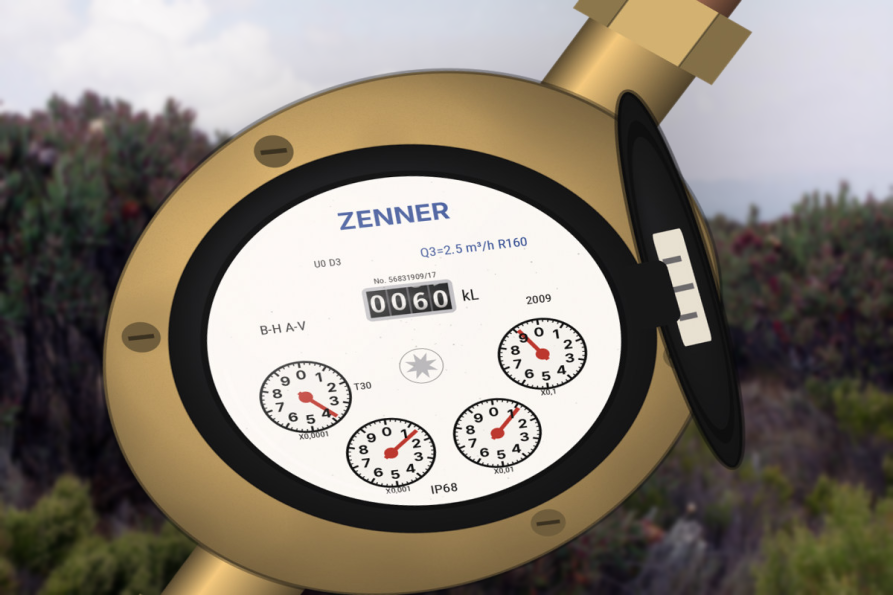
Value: 59.9113,kL
